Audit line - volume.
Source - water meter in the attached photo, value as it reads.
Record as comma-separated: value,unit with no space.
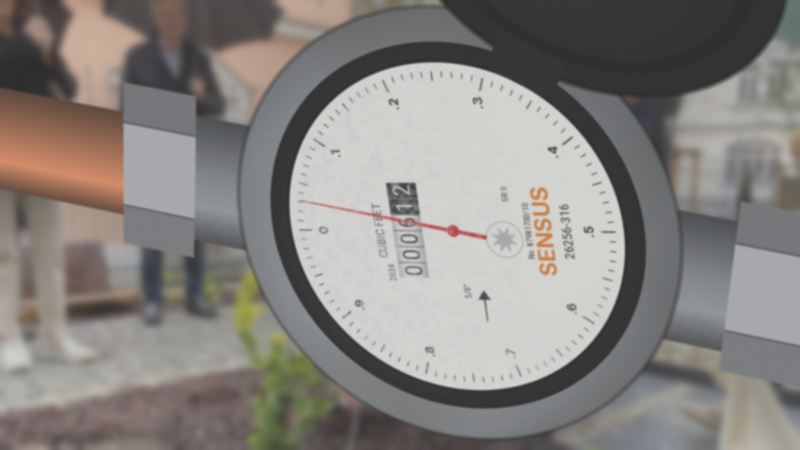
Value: 612.03,ft³
